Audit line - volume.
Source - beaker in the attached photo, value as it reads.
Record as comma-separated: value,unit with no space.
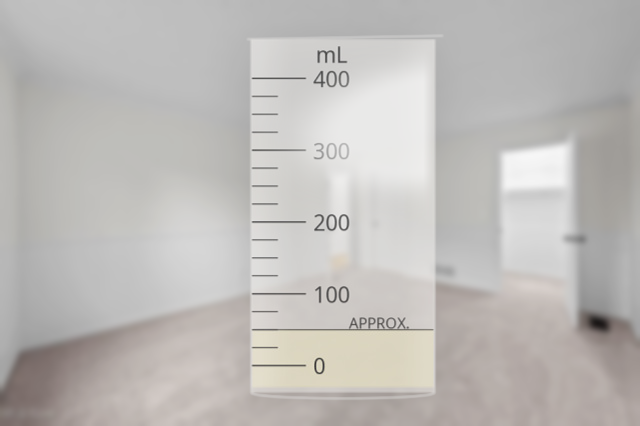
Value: 50,mL
